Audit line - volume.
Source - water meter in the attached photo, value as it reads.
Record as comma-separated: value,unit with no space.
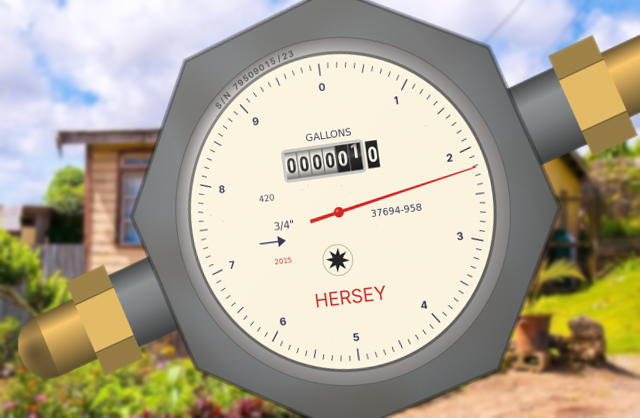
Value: 12.2,gal
